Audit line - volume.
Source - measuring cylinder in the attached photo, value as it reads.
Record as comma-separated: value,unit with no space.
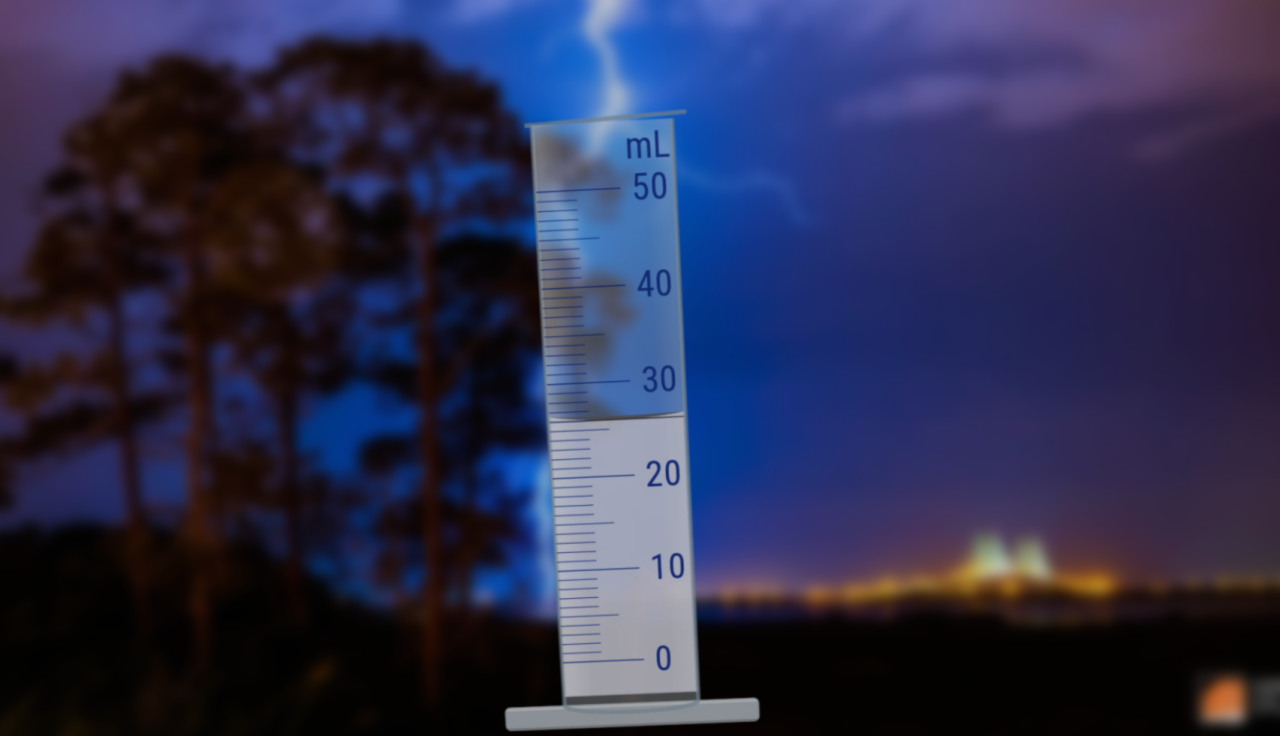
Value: 26,mL
